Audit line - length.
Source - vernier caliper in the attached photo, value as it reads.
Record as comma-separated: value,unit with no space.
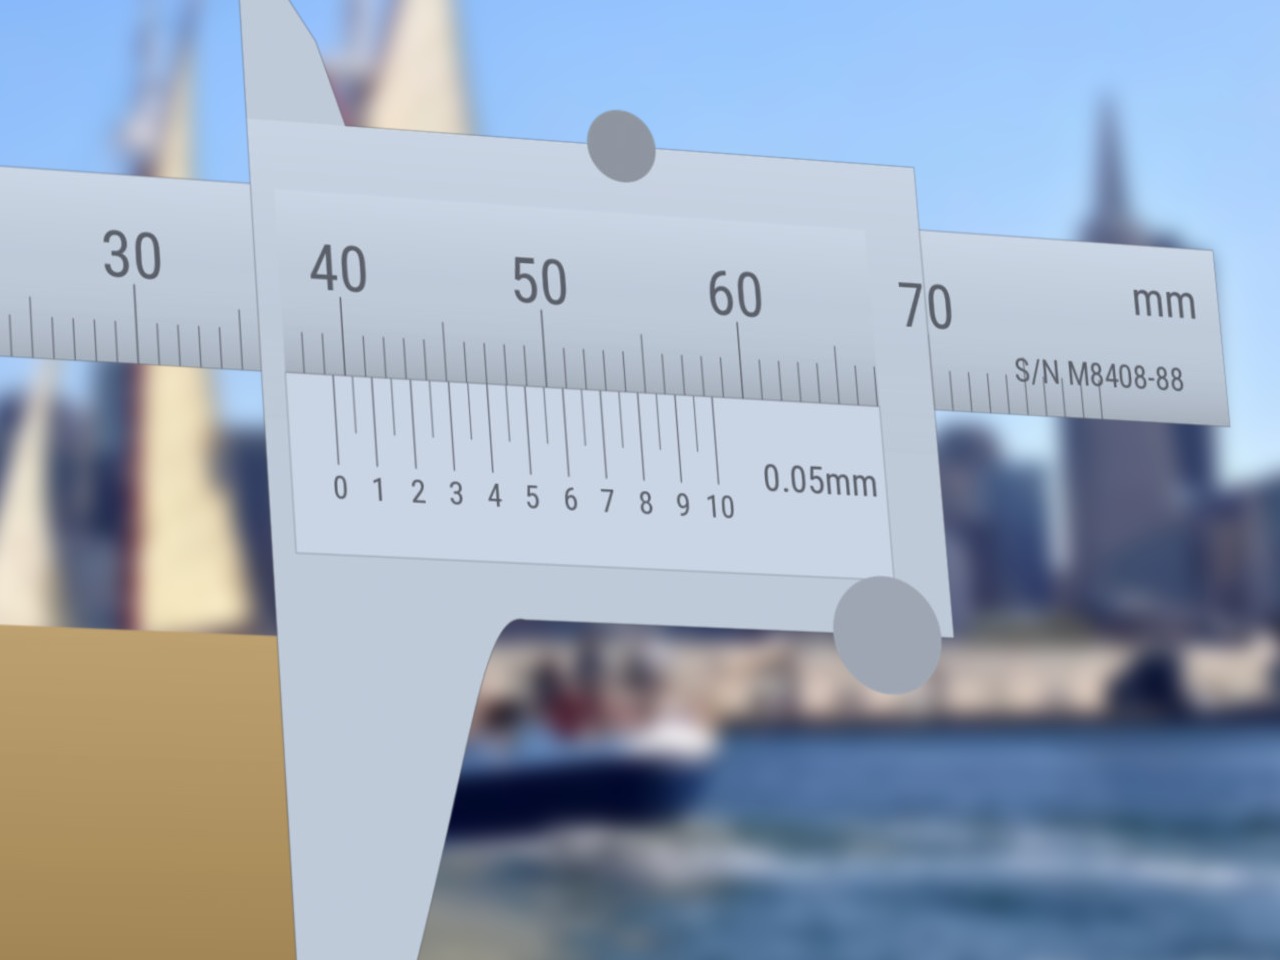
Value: 39.4,mm
